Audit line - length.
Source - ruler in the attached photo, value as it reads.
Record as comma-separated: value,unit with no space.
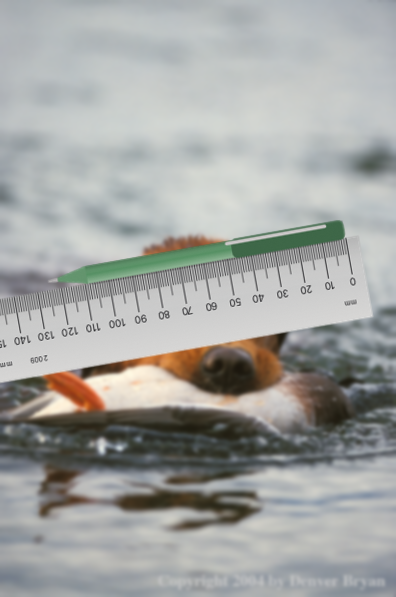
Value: 125,mm
